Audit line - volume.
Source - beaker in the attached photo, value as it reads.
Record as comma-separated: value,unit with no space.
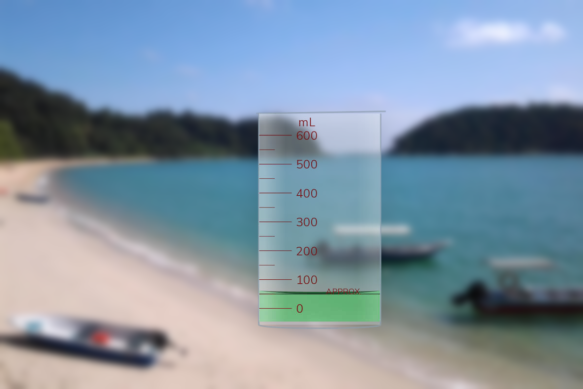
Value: 50,mL
